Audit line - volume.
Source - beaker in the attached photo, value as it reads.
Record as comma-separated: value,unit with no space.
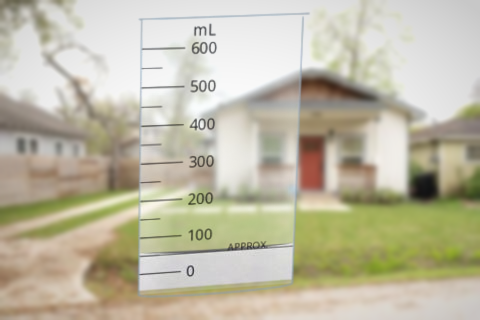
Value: 50,mL
